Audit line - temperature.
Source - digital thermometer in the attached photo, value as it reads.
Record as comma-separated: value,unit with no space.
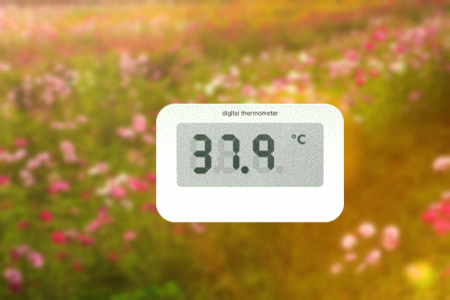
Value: 37.9,°C
